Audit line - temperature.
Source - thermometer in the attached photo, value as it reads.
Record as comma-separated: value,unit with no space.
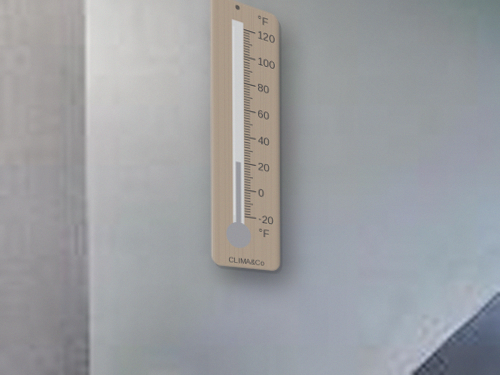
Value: 20,°F
